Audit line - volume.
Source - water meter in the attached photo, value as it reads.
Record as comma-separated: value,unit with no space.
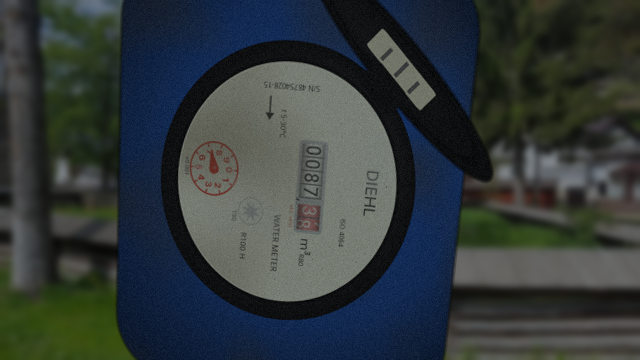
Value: 87.377,m³
